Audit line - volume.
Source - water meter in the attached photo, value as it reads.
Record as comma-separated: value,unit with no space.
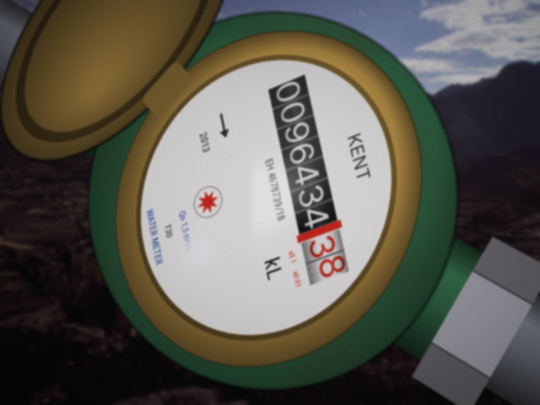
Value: 96434.38,kL
